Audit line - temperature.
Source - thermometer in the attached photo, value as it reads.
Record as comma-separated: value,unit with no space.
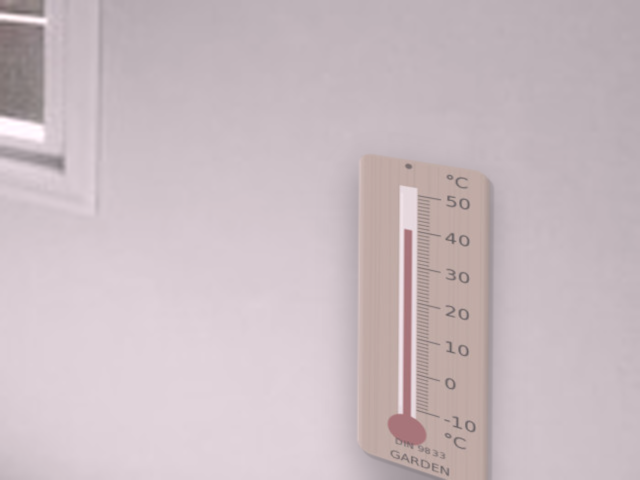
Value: 40,°C
